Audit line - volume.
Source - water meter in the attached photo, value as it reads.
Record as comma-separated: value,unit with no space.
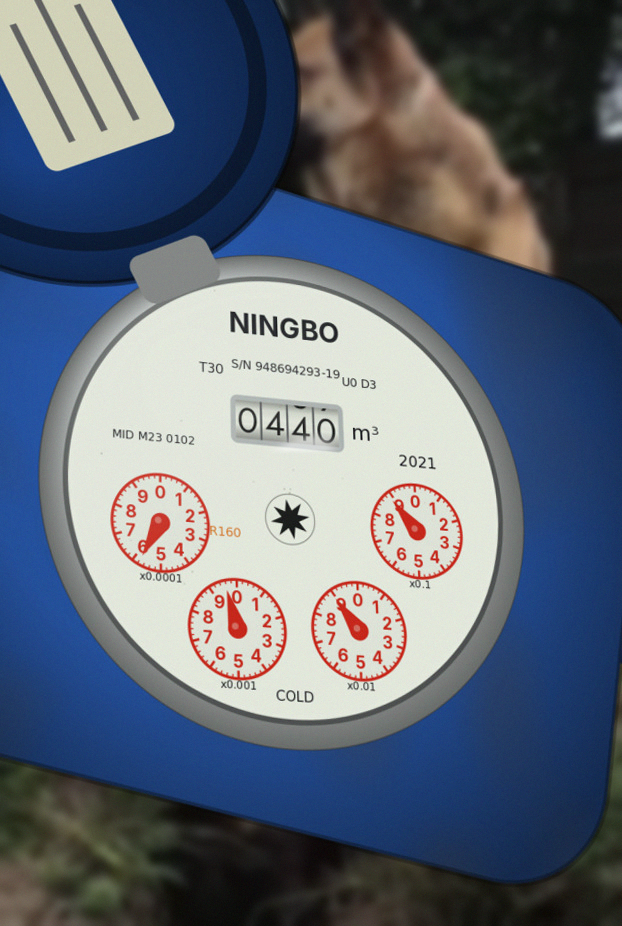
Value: 439.8895,m³
